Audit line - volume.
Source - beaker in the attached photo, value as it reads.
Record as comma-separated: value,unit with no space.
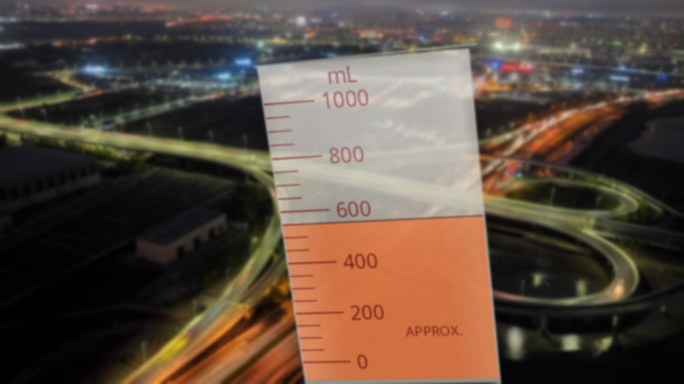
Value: 550,mL
